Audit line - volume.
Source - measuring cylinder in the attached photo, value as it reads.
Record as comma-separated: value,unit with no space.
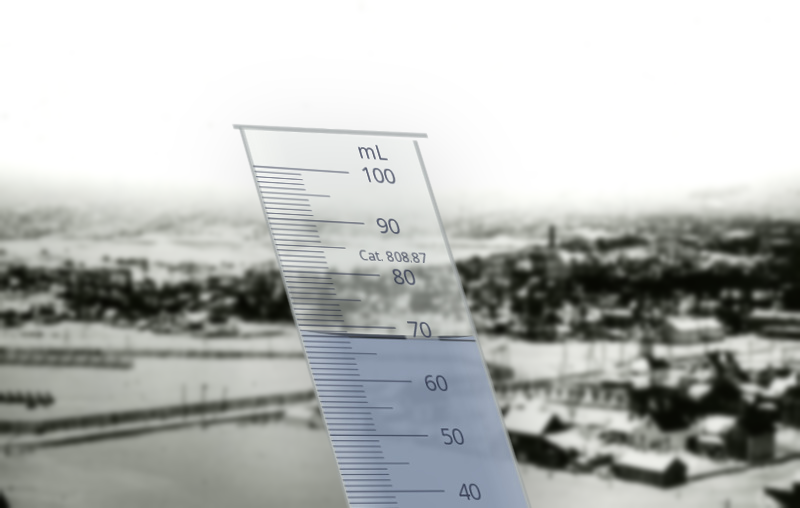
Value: 68,mL
